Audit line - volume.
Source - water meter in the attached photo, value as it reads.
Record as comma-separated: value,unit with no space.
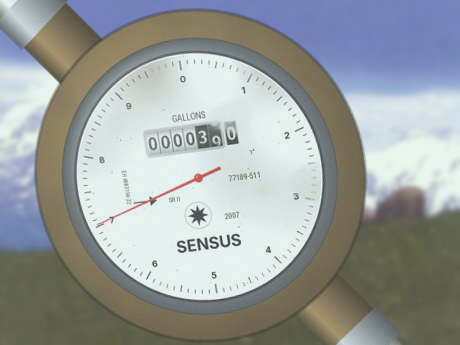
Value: 387.0,gal
